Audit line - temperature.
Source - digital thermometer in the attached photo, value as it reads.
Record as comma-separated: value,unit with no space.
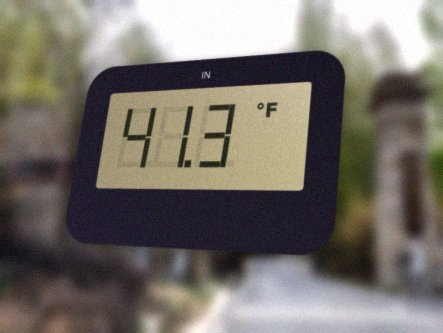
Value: 41.3,°F
